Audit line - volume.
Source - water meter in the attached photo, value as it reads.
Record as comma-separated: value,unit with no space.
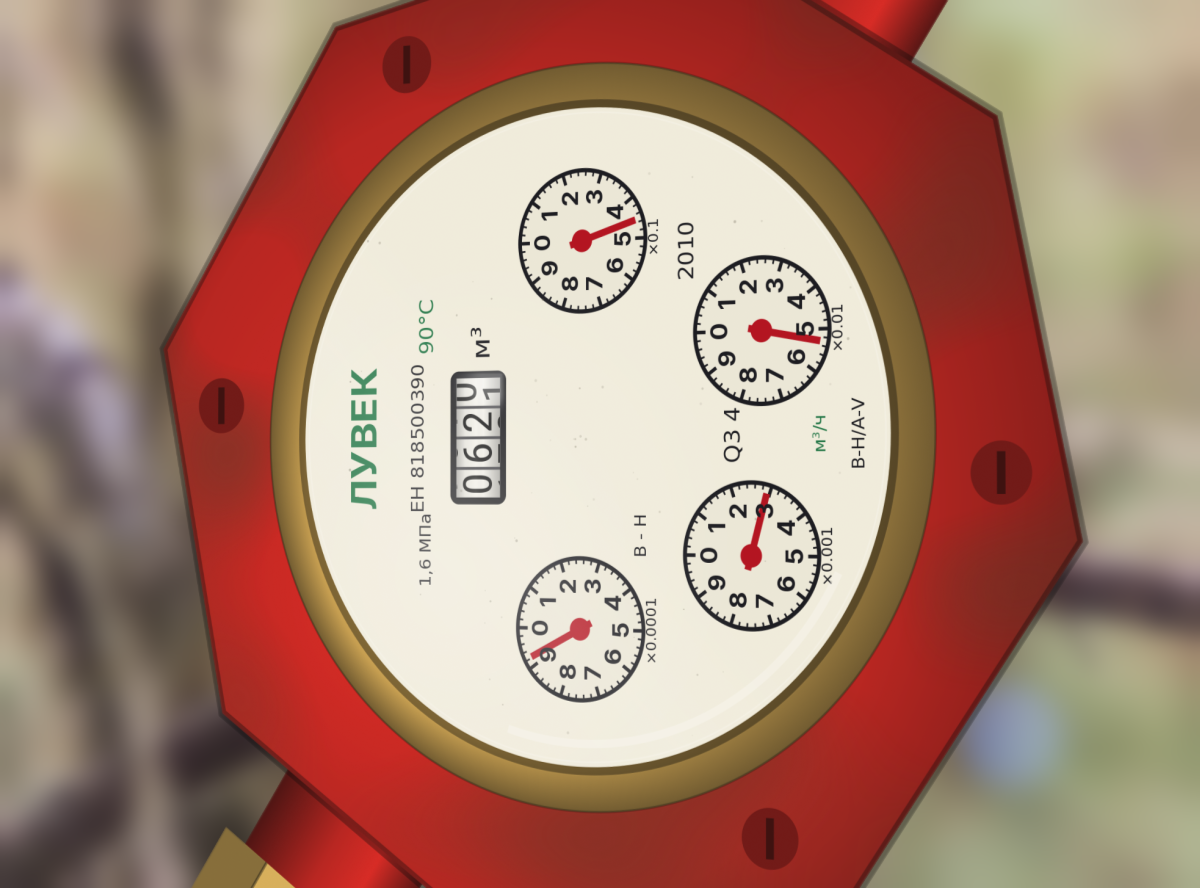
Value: 620.4529,m³
